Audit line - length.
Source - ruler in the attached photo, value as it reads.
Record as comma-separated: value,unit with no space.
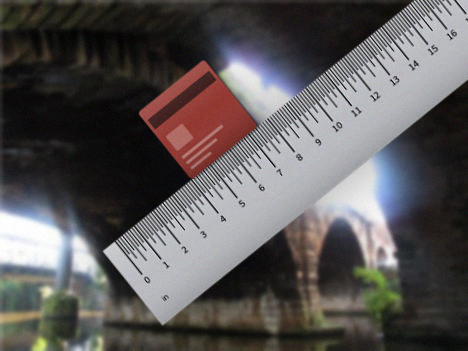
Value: 3.5,in
